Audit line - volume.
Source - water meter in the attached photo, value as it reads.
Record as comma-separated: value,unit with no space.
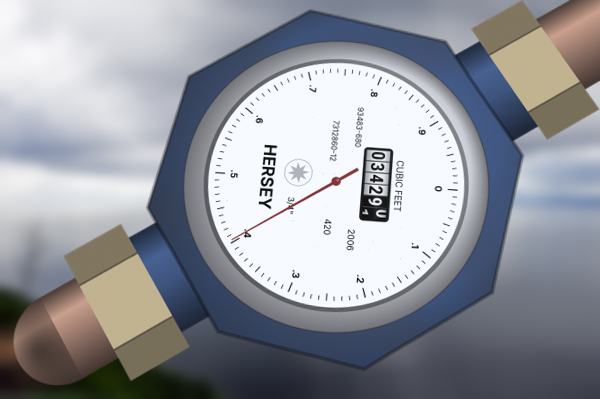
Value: 34290.40,ft³
